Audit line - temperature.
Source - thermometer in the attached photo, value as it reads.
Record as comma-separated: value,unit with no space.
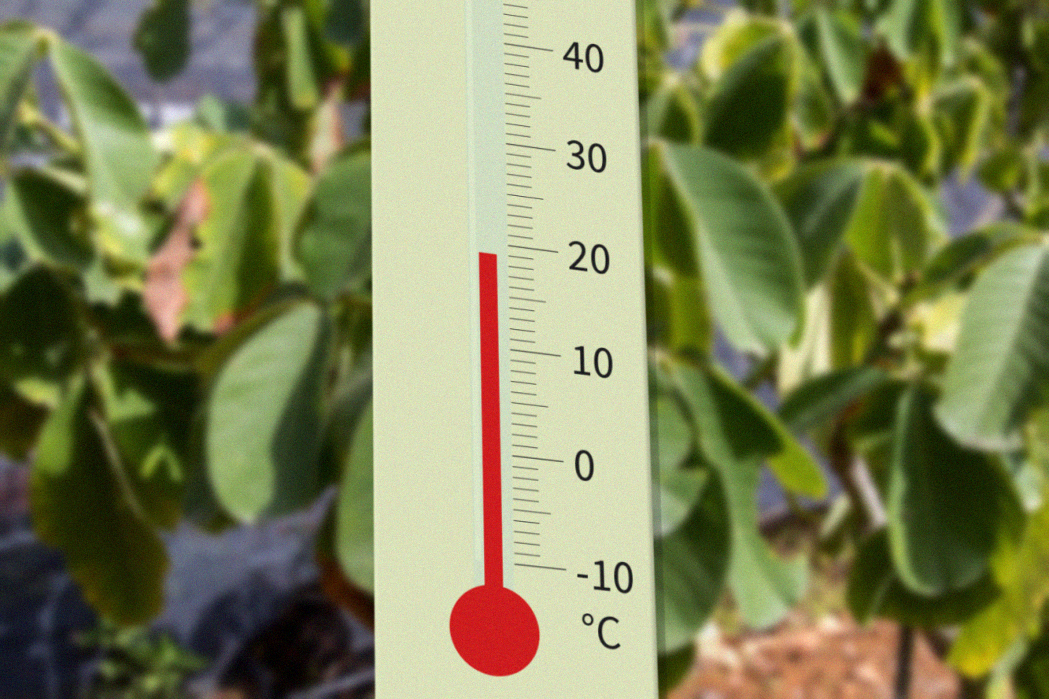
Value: 19,°C
